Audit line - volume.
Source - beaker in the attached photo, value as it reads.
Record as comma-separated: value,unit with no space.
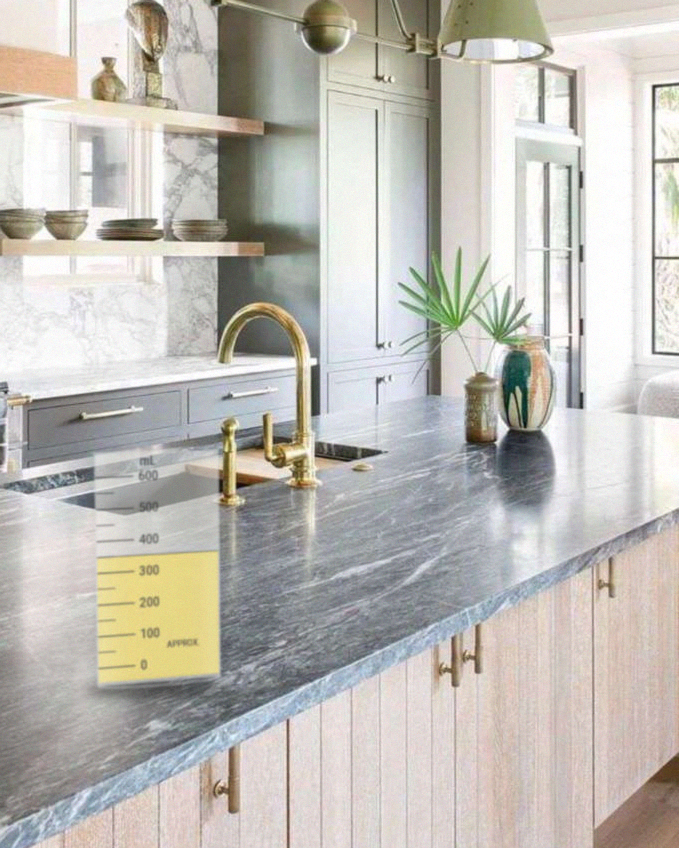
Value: 350,mL
